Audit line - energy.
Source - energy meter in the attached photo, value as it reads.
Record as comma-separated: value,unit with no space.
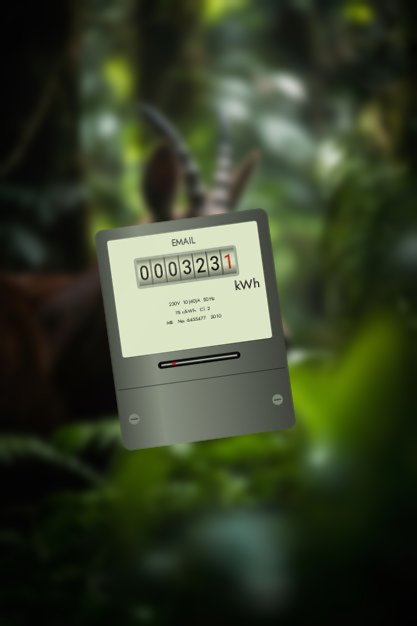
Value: 323.1,kWh
